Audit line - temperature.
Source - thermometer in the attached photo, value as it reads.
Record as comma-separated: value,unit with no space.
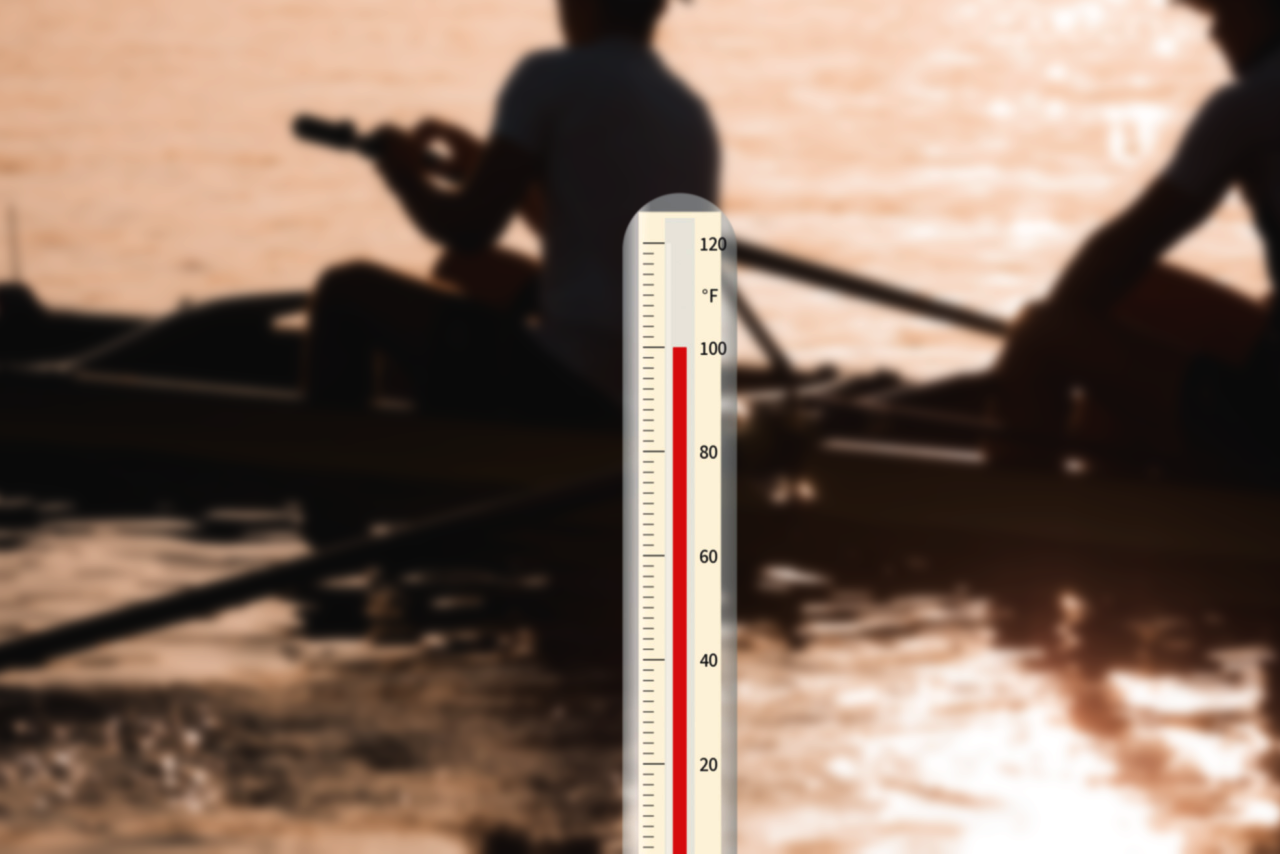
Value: 100,°F
